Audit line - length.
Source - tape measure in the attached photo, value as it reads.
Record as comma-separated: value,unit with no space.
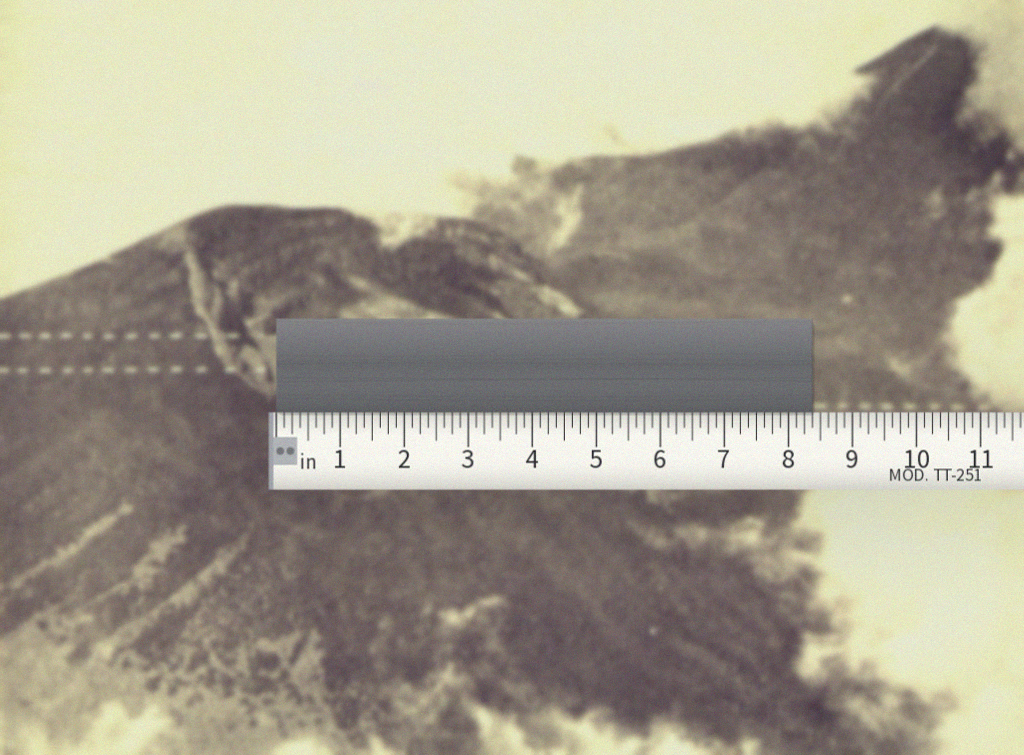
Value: 8.375,in
